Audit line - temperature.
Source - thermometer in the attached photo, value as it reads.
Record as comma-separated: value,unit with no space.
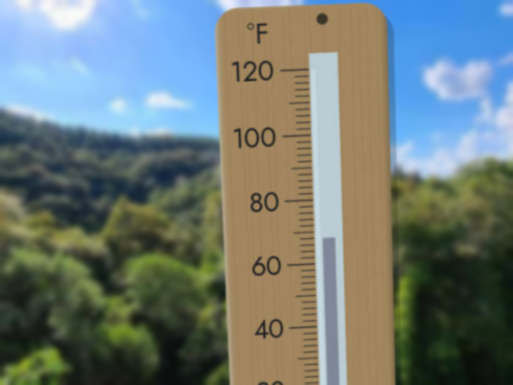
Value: 68,°F
